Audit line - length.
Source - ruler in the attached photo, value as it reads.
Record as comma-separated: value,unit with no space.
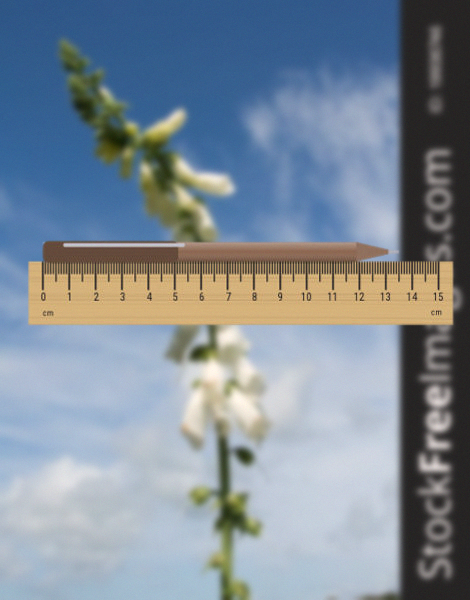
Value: 13.5,cm
